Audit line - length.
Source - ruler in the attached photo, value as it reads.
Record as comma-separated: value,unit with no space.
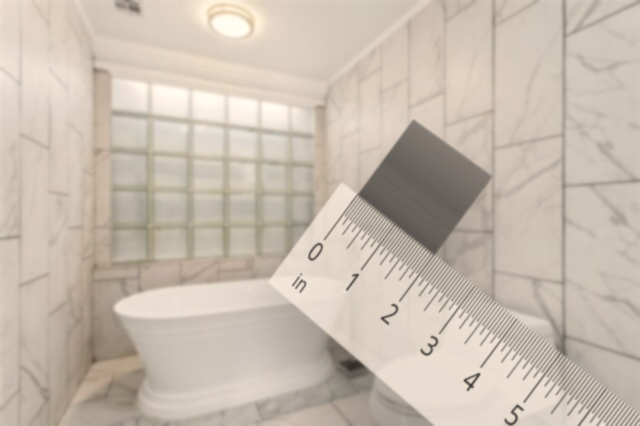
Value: 2,in
